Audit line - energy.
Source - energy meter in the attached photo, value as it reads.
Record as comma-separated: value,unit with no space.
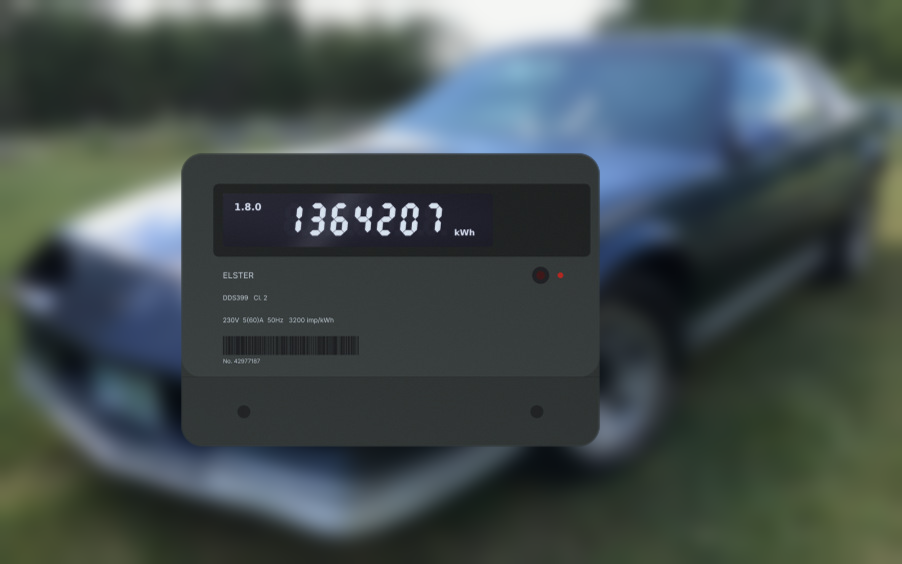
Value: 1364207,kWh
